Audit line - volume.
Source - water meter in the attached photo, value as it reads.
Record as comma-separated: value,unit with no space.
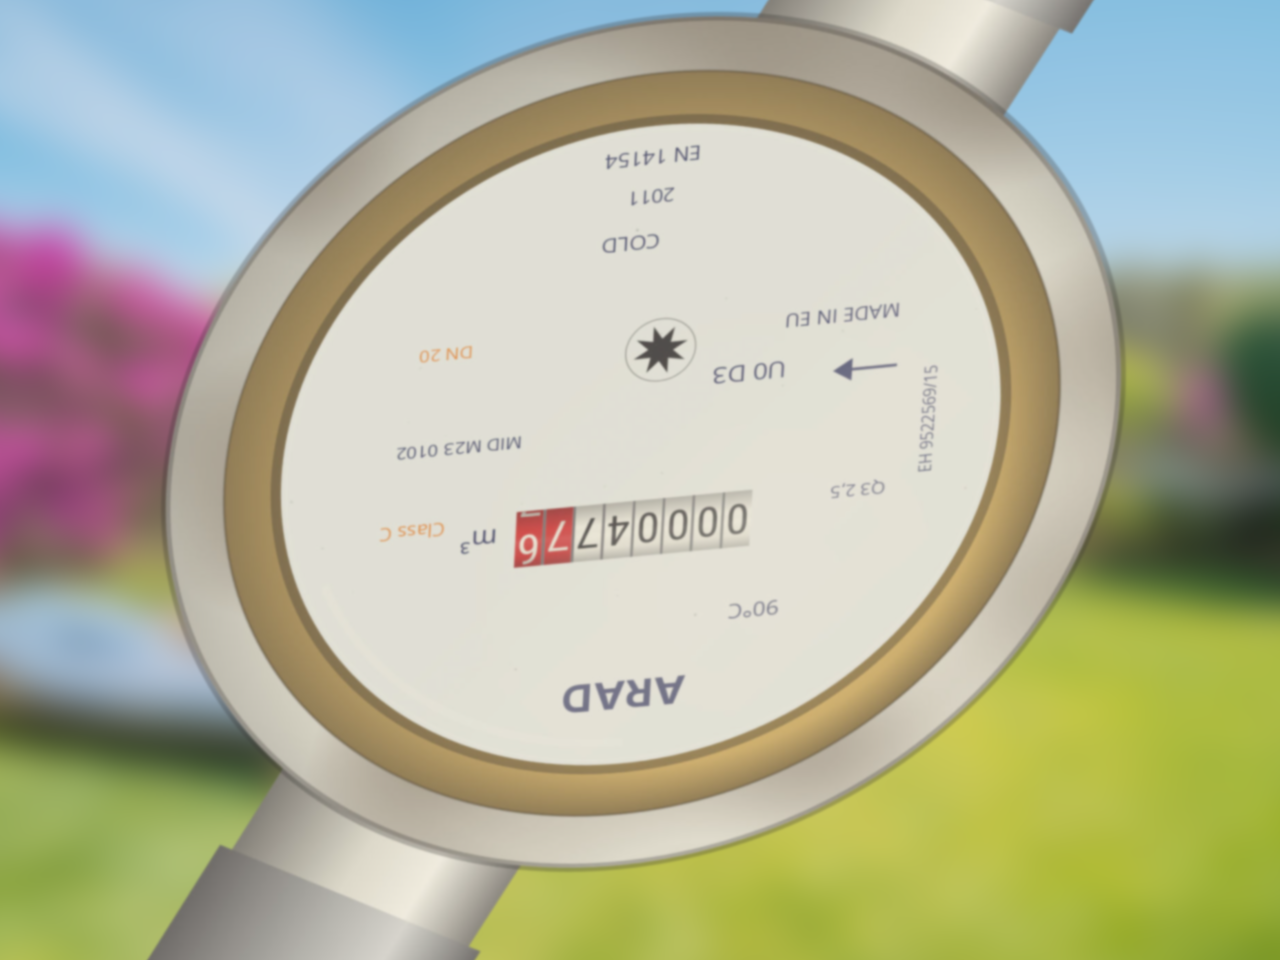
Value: 47.76,m³
